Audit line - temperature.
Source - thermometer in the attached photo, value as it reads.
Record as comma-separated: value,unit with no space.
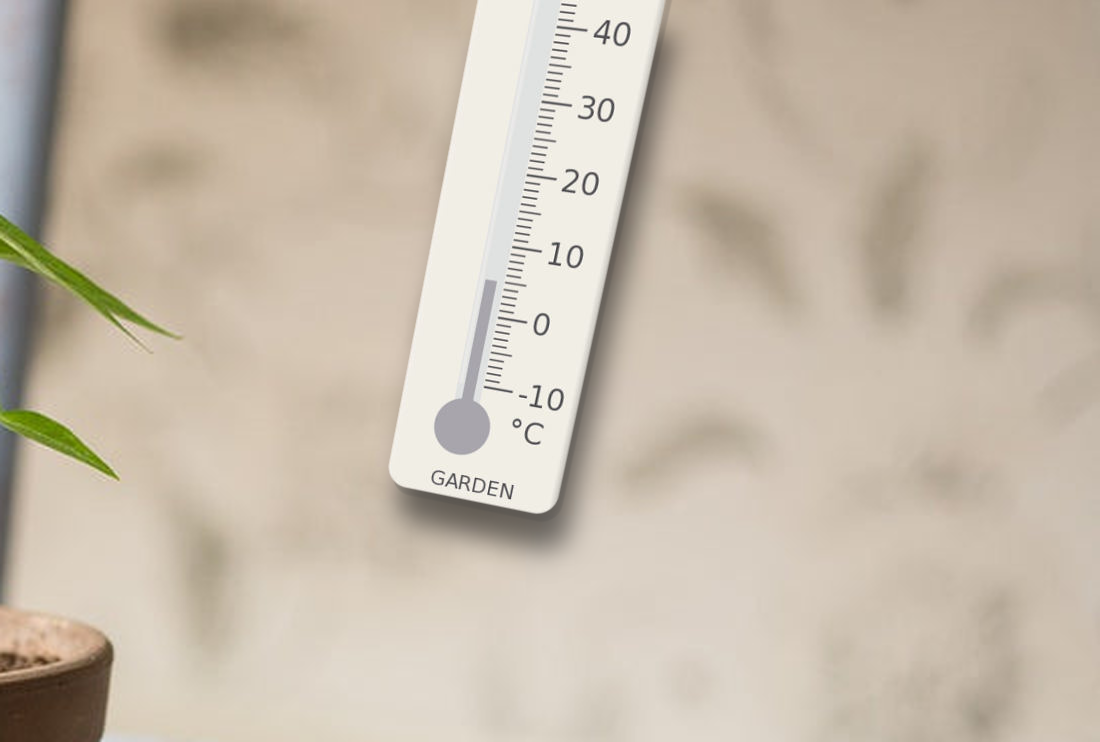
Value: 5,°C
